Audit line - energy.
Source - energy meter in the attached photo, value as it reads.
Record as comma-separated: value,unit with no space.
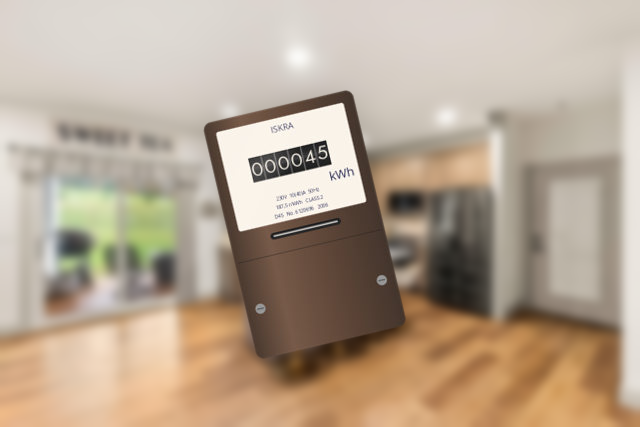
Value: 45,kWh
